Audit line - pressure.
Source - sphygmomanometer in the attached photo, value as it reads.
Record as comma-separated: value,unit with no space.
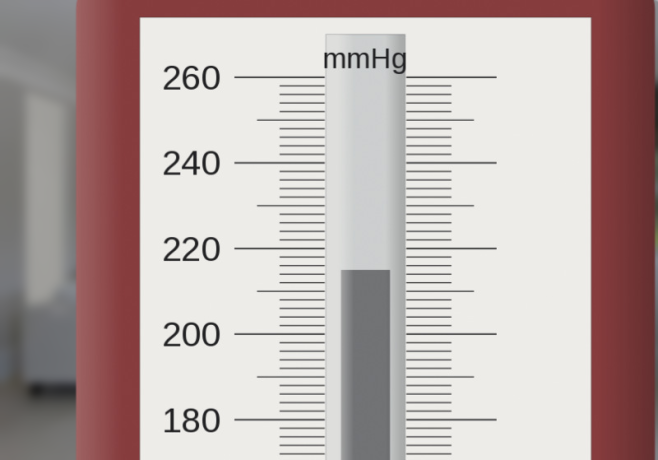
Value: 215,mmHg
